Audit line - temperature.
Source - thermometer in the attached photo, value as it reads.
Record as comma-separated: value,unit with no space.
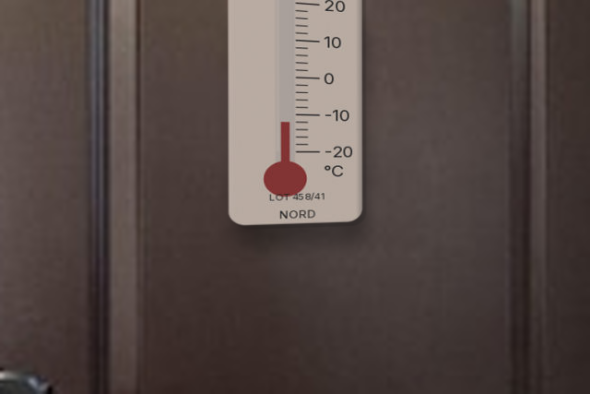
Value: -12,°C
